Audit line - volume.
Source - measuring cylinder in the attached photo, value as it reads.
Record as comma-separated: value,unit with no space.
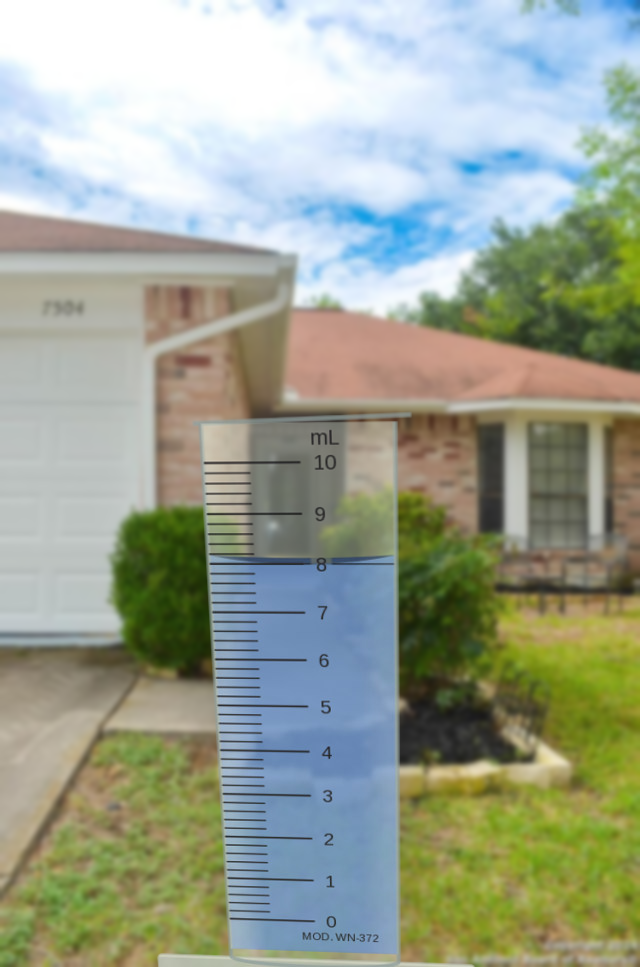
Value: 8,mL
